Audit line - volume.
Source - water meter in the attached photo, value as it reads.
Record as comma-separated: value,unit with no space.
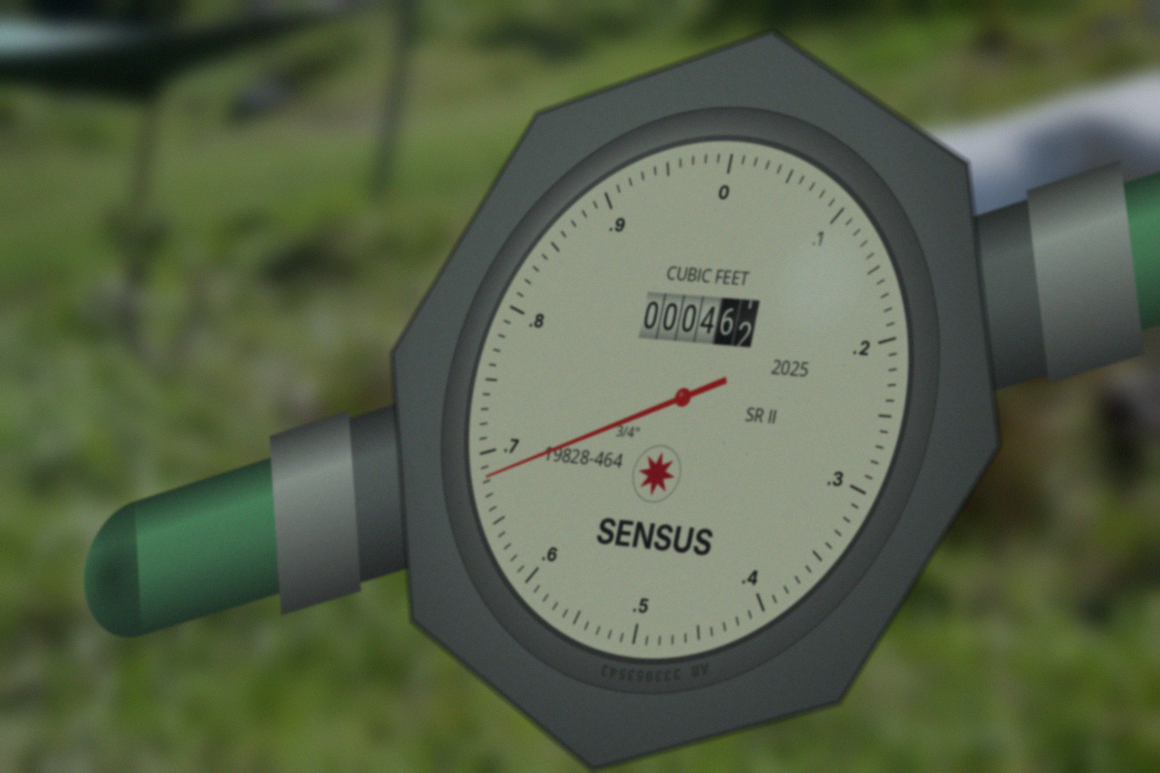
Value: 461.68,ft³
